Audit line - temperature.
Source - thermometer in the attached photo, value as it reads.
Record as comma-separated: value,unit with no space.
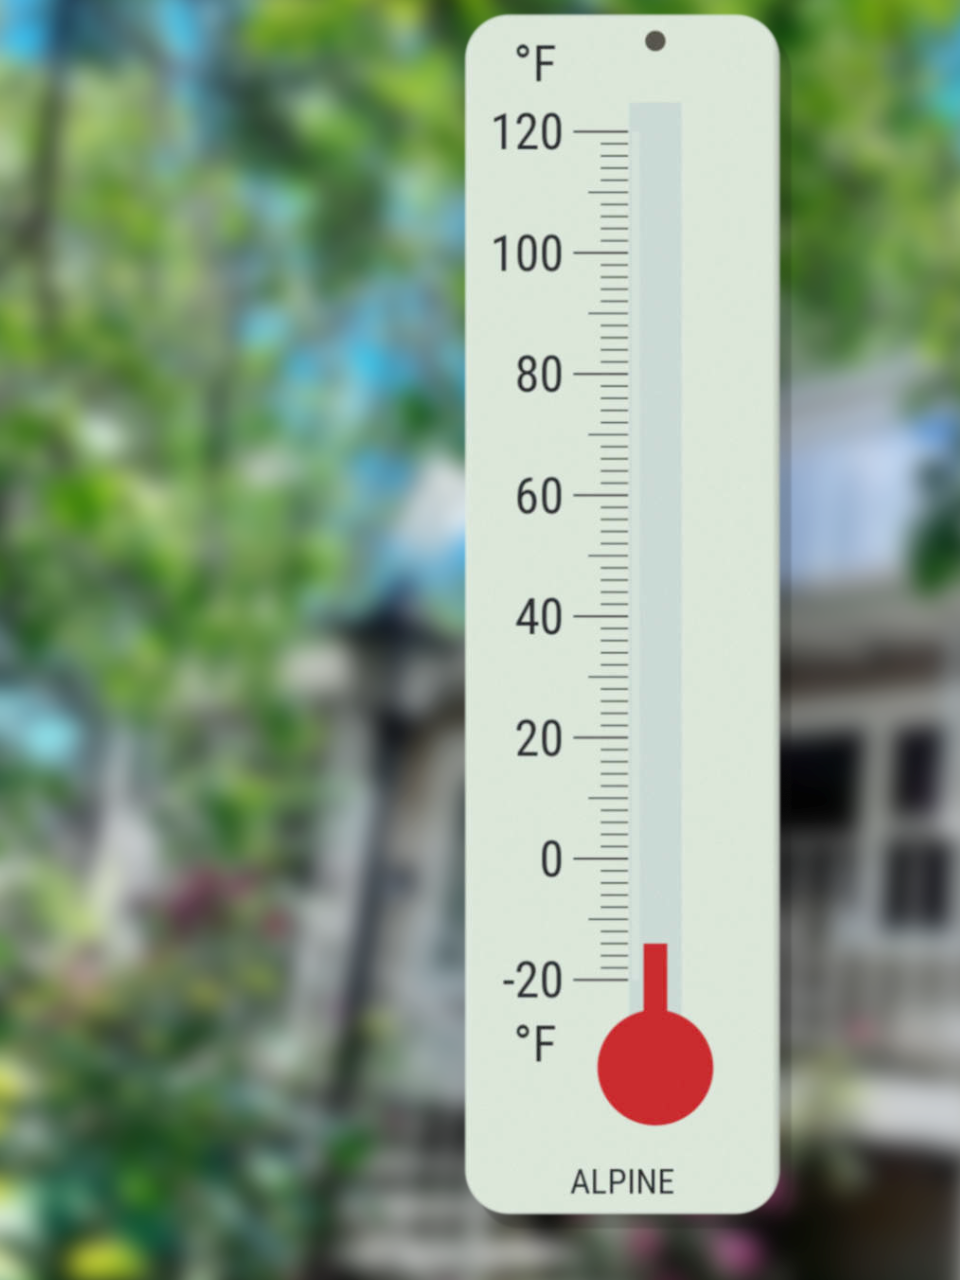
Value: -14,°F
